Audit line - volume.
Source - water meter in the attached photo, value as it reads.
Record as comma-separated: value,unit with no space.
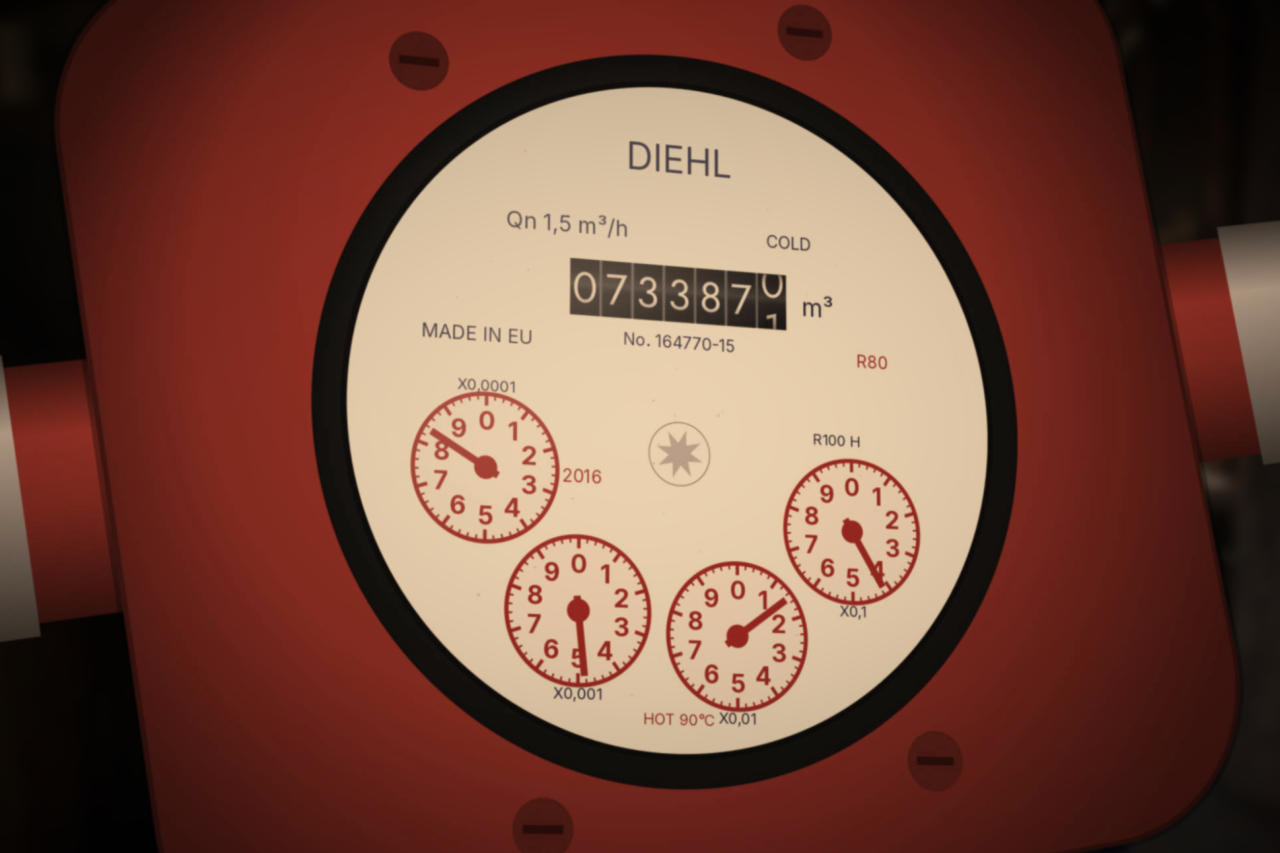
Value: 733870.4148,m³
